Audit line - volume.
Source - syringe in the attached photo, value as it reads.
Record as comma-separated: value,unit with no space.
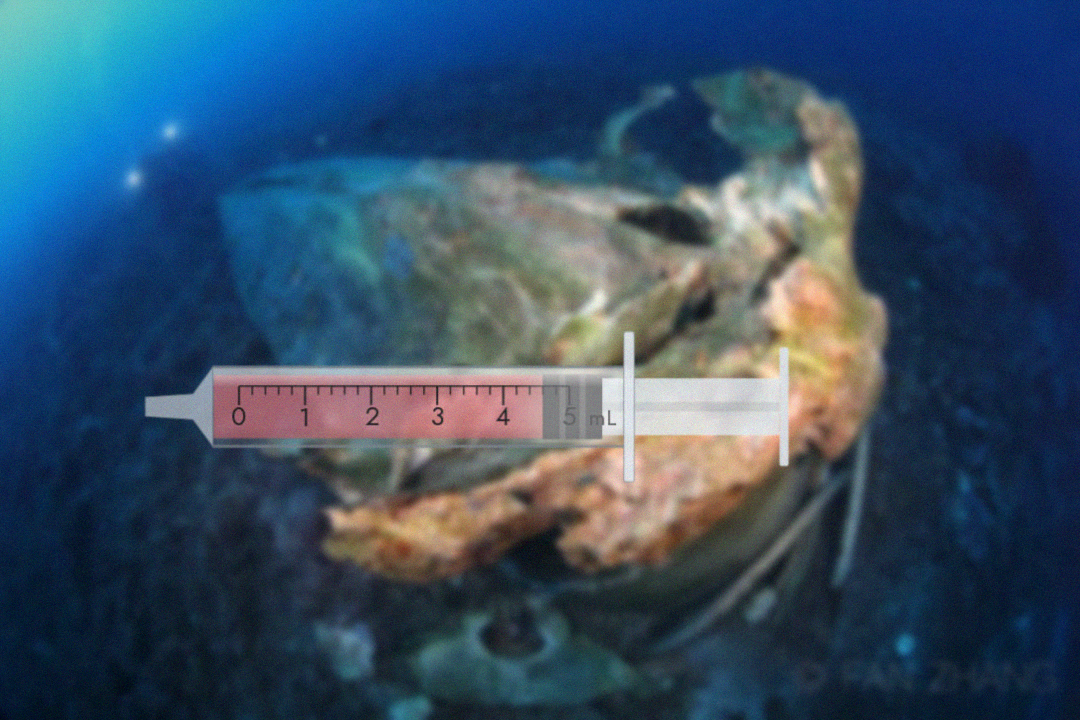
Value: 4.6,mL
